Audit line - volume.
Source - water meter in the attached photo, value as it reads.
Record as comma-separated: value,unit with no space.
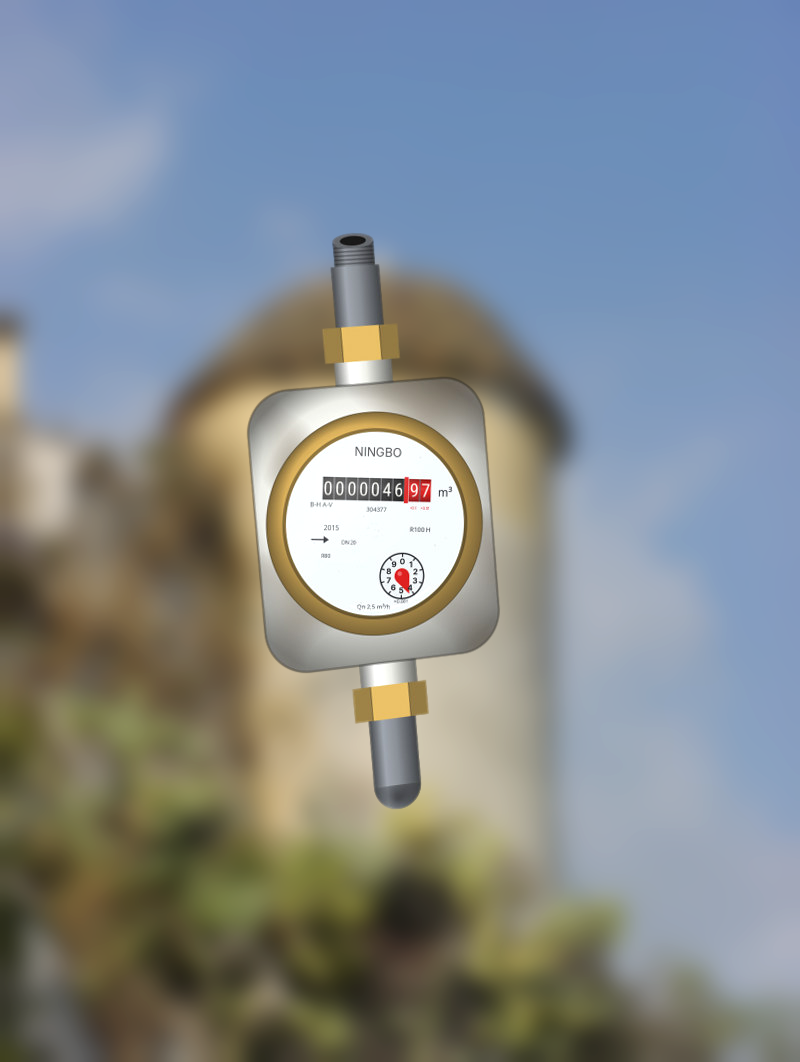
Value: 46.974,m³
